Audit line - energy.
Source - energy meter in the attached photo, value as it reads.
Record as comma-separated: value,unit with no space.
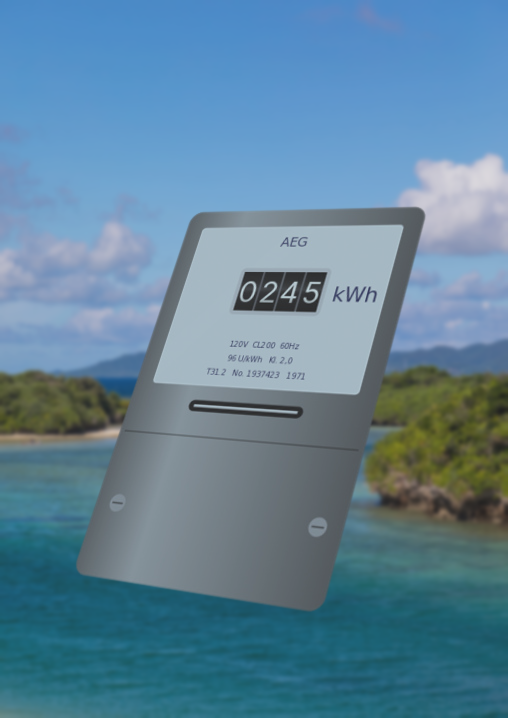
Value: 245,kWh
